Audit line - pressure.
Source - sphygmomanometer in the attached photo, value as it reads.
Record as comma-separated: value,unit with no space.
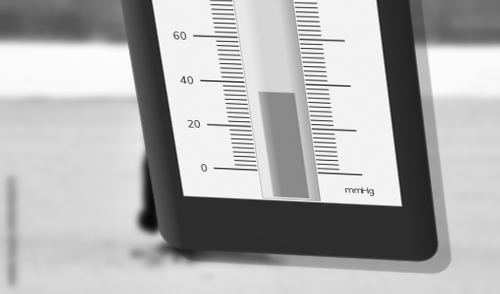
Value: 36,mmHg
